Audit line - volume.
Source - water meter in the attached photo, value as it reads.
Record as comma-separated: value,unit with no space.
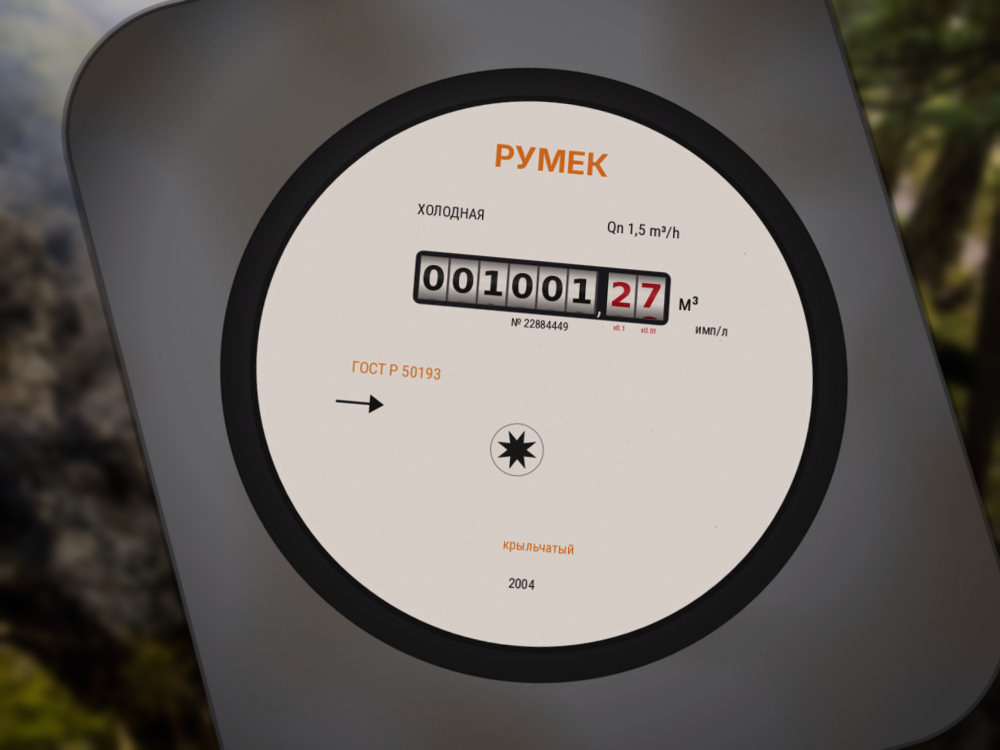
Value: 1001.27,m³
